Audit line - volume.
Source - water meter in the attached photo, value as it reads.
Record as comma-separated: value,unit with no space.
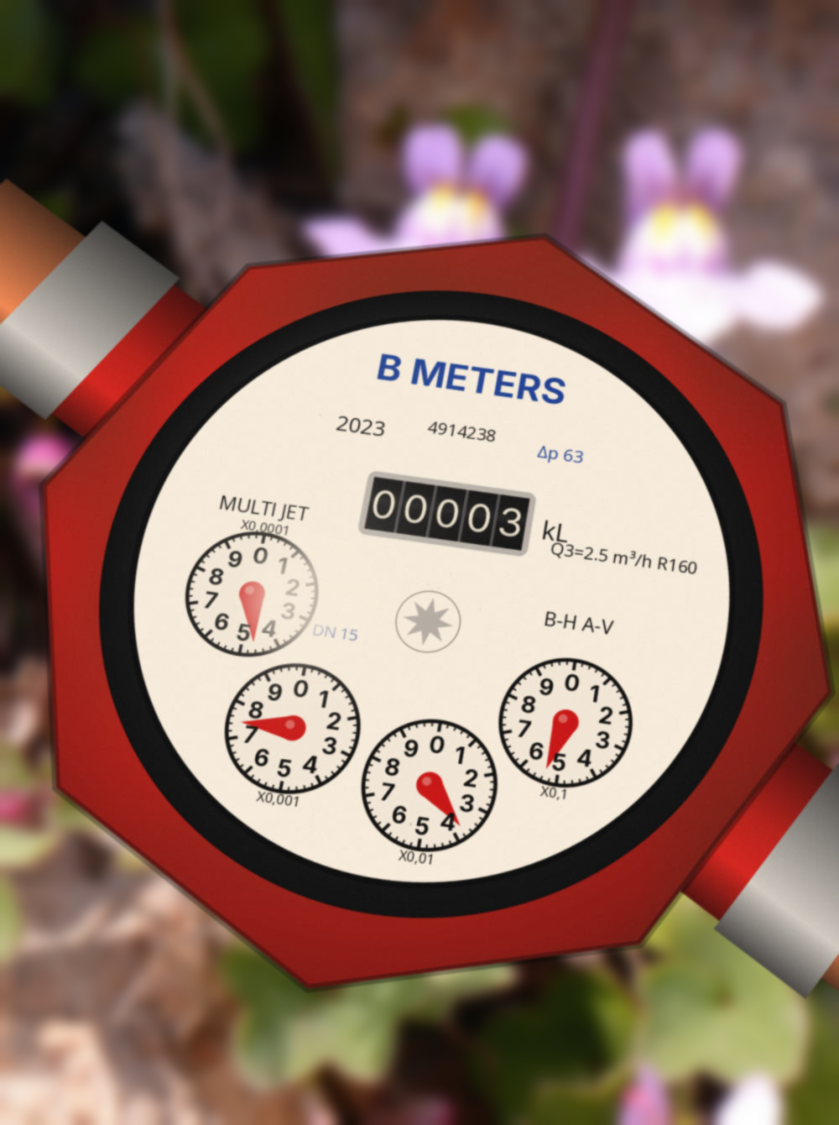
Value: 3.5374,kL
